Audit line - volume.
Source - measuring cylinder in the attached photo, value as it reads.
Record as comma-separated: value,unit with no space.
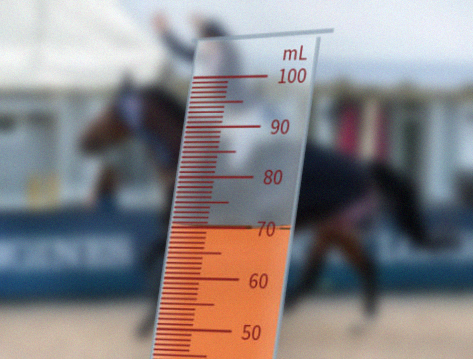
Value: 70,mL
